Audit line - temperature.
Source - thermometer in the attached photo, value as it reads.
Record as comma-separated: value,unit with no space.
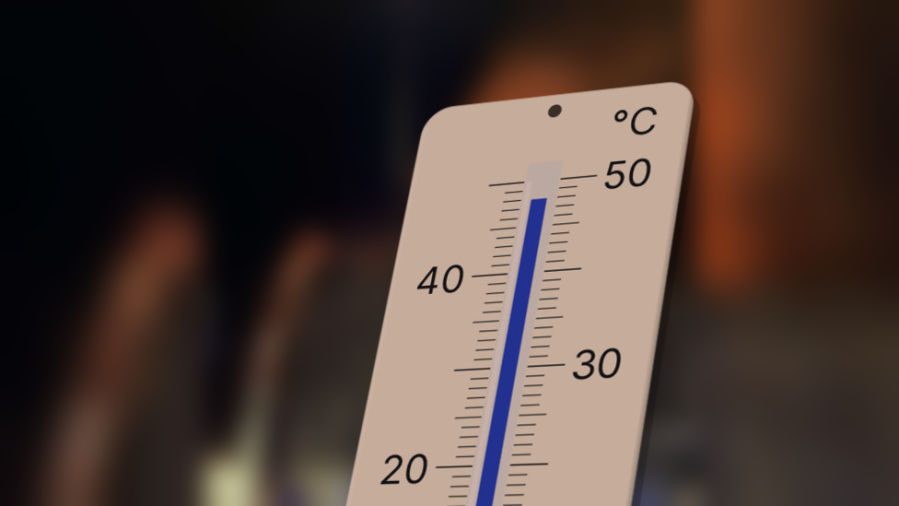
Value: 48,°C
